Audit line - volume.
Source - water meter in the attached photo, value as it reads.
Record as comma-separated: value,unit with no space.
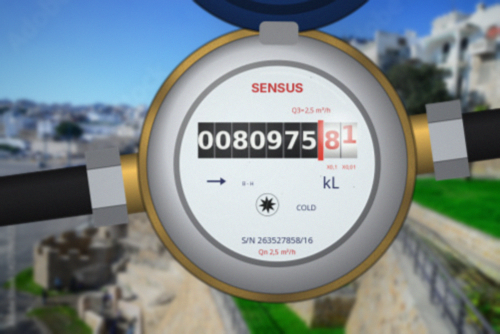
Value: 80975.81,kL
